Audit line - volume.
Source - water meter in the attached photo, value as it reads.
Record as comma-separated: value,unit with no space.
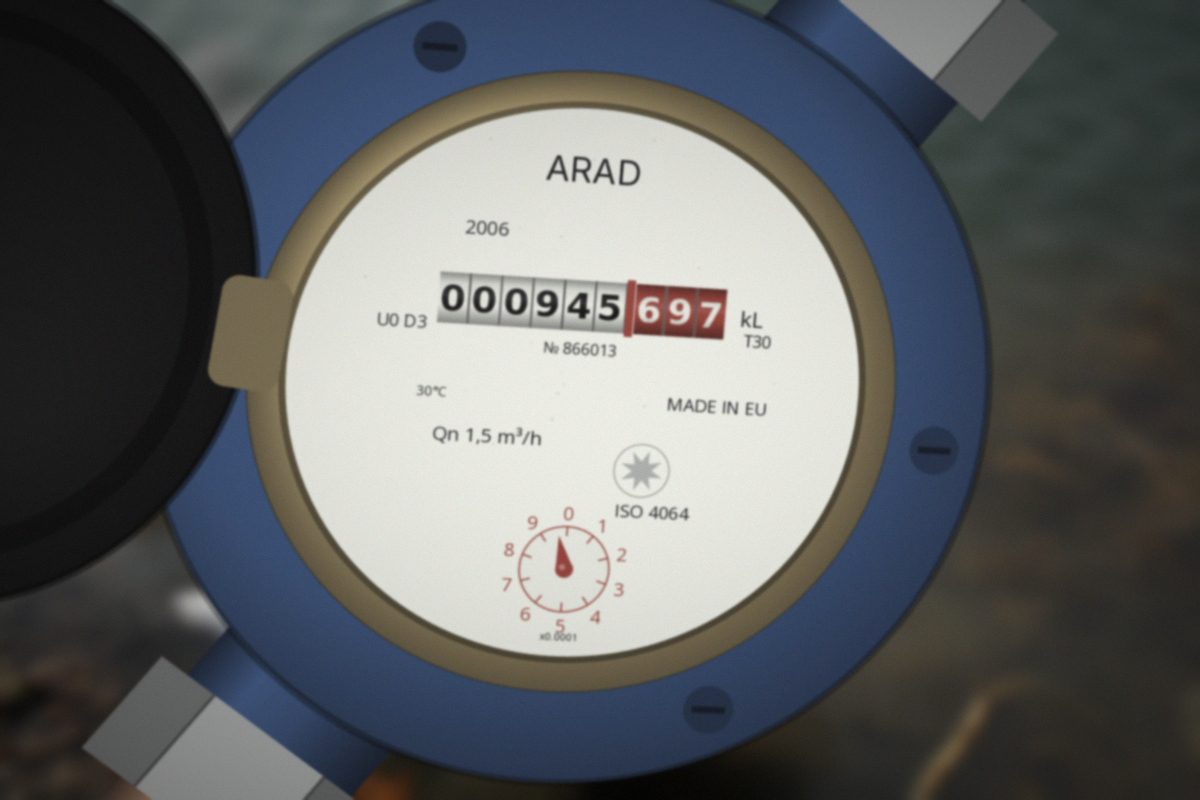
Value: 945.6969,kL
